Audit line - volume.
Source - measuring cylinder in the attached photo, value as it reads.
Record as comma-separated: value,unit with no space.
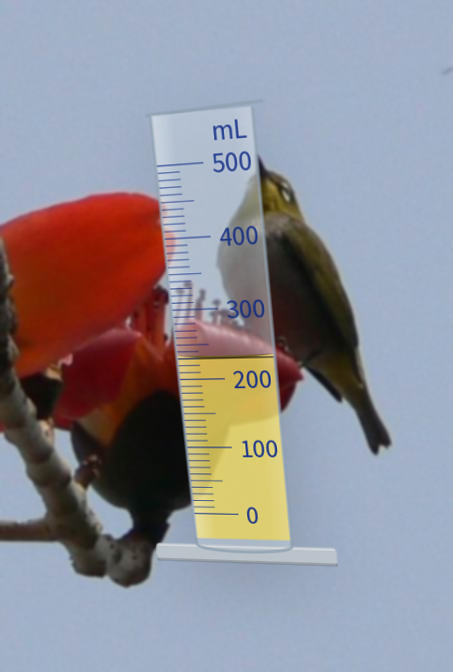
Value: 230,mL
